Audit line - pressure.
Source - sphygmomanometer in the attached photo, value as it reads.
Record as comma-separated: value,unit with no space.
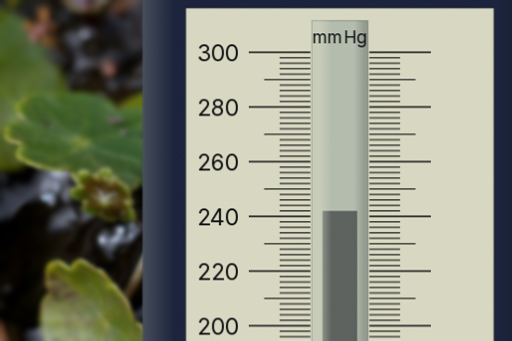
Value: 242,mmHg
